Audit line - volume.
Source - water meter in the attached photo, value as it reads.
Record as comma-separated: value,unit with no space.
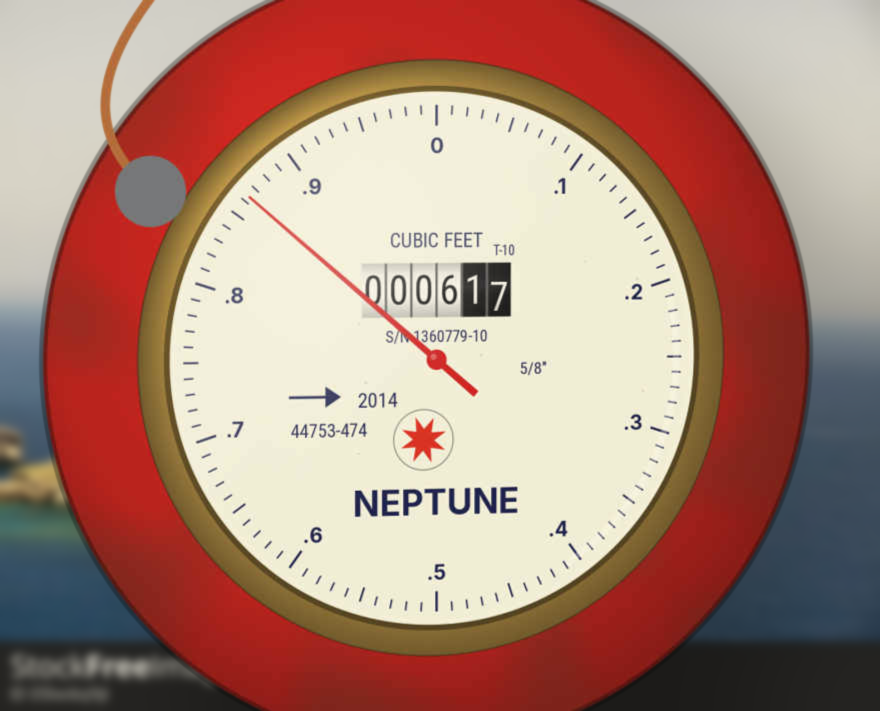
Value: 616.86,ft³
